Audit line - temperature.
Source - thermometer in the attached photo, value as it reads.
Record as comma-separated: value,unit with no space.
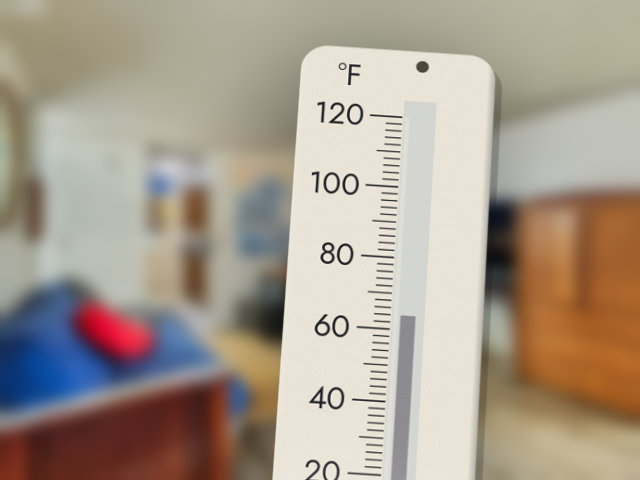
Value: 64,°F
